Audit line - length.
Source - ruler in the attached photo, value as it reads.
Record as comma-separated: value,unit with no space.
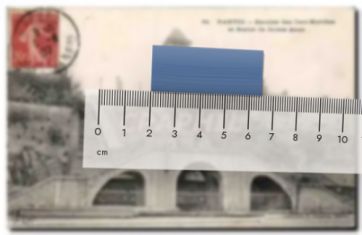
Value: 4.5,cm
